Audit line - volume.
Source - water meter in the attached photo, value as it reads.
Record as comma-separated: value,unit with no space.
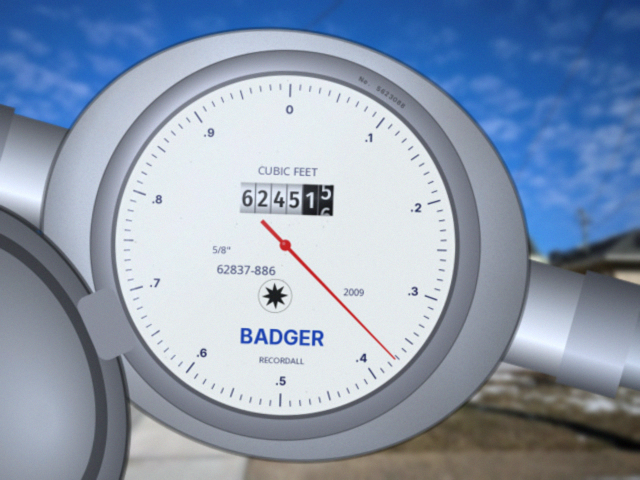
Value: 624515.37,ft³
